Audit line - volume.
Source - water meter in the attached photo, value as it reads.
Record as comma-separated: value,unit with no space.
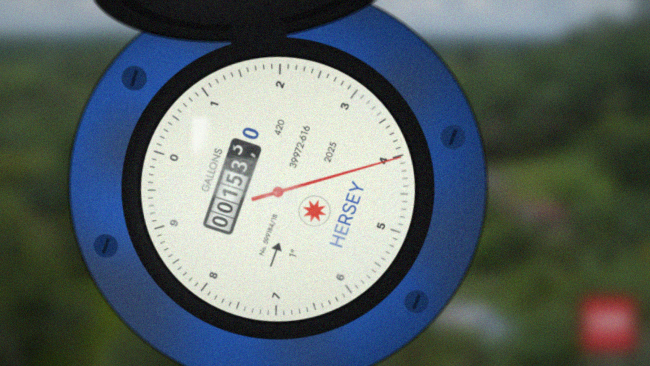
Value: 15334.0,gal
